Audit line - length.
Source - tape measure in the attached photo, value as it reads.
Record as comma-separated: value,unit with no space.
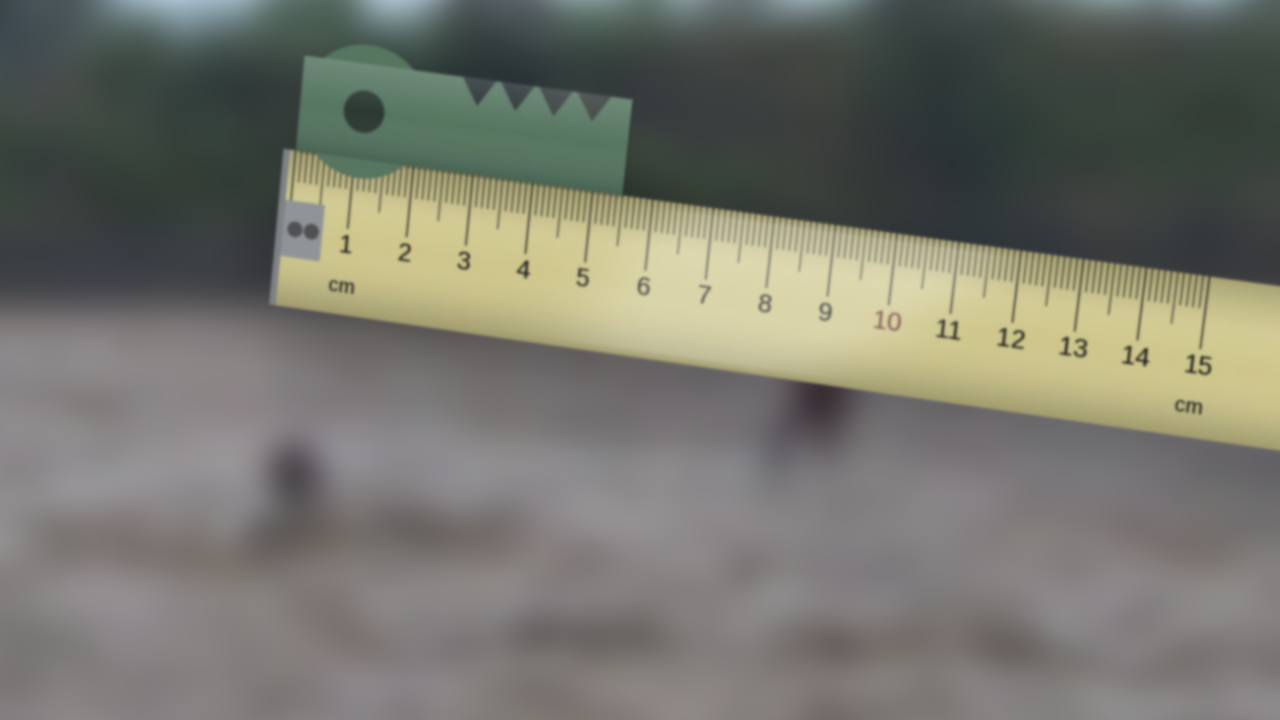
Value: 5.5,cm
